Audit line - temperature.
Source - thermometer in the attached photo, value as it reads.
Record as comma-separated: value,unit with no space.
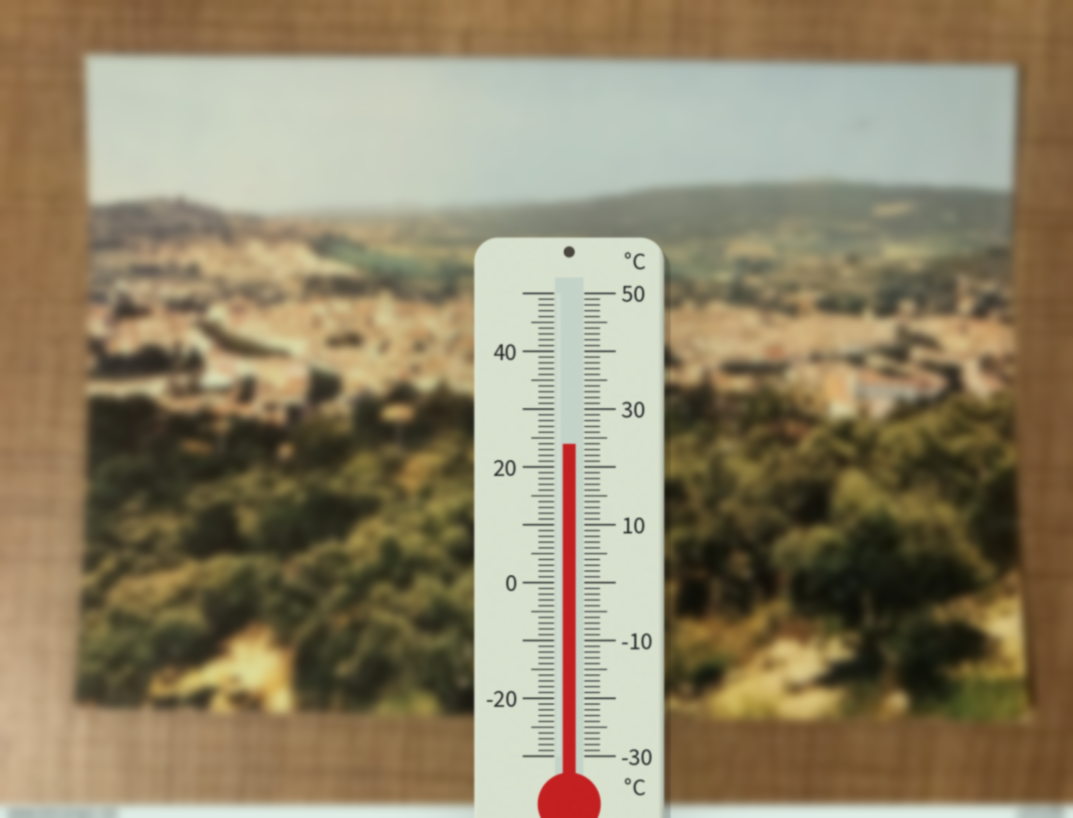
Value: 24,°C
